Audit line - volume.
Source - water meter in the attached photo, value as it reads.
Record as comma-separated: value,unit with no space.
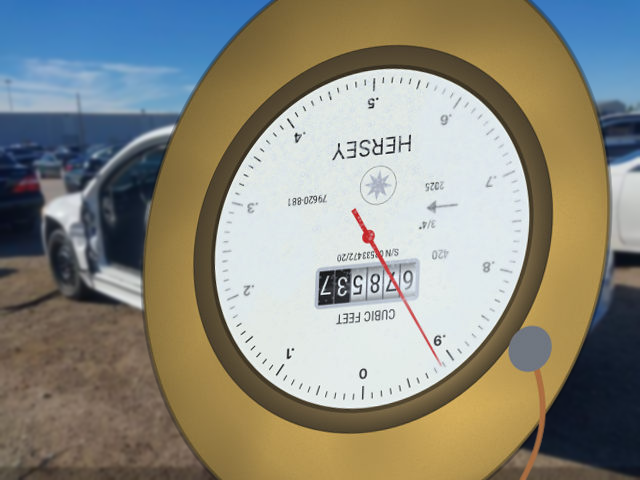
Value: 678536.91,ft³
